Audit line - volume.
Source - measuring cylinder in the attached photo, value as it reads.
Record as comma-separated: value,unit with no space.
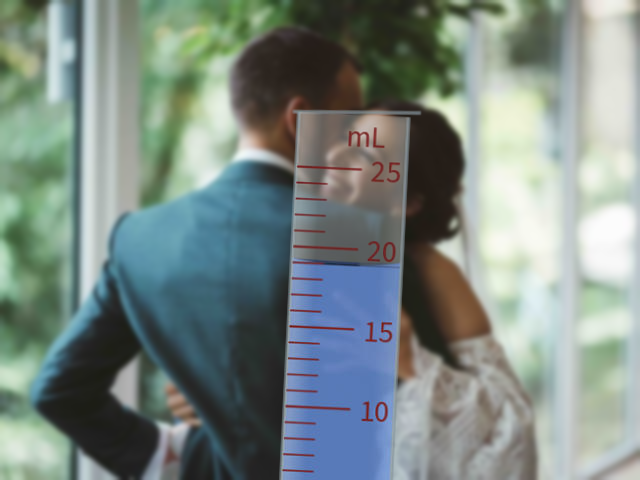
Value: 19,mL
